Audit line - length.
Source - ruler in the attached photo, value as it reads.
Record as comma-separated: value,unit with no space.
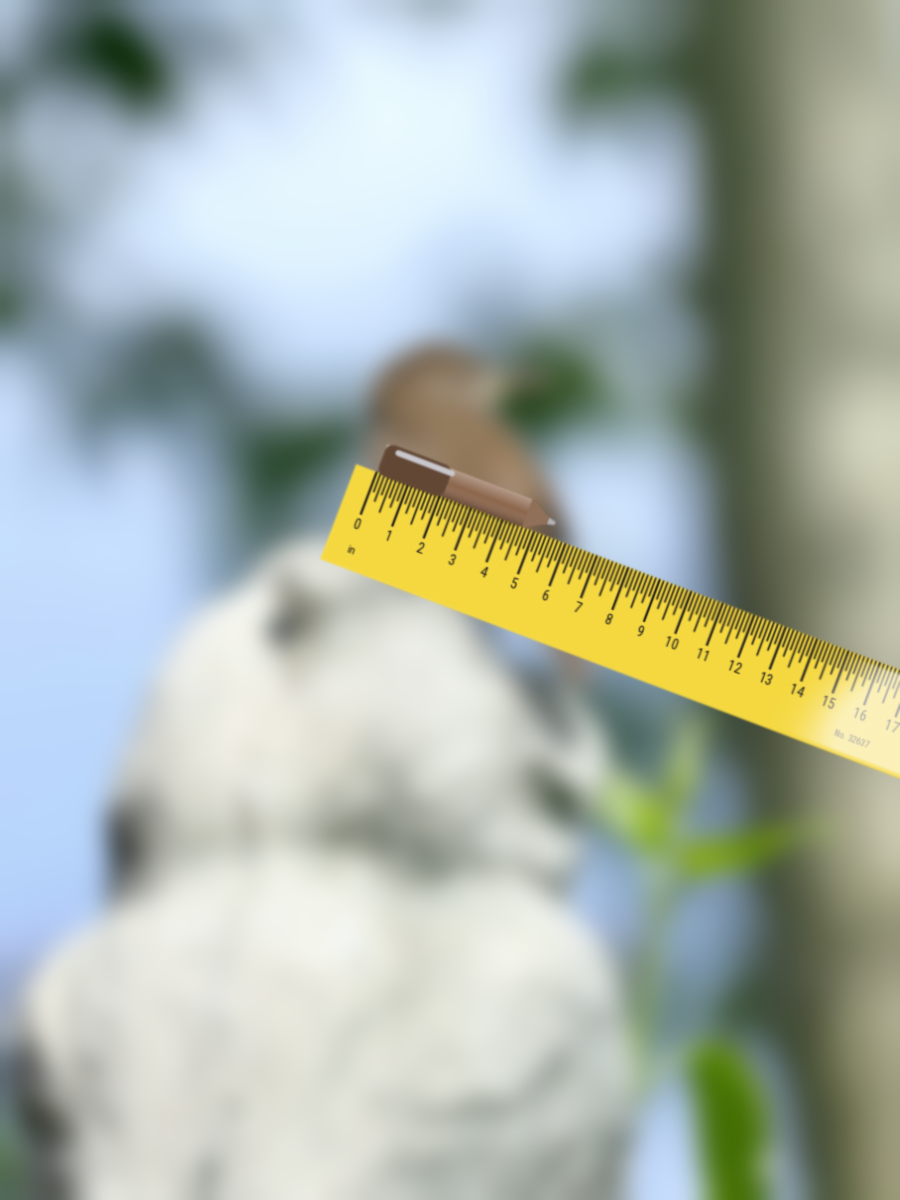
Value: 5.5,in
